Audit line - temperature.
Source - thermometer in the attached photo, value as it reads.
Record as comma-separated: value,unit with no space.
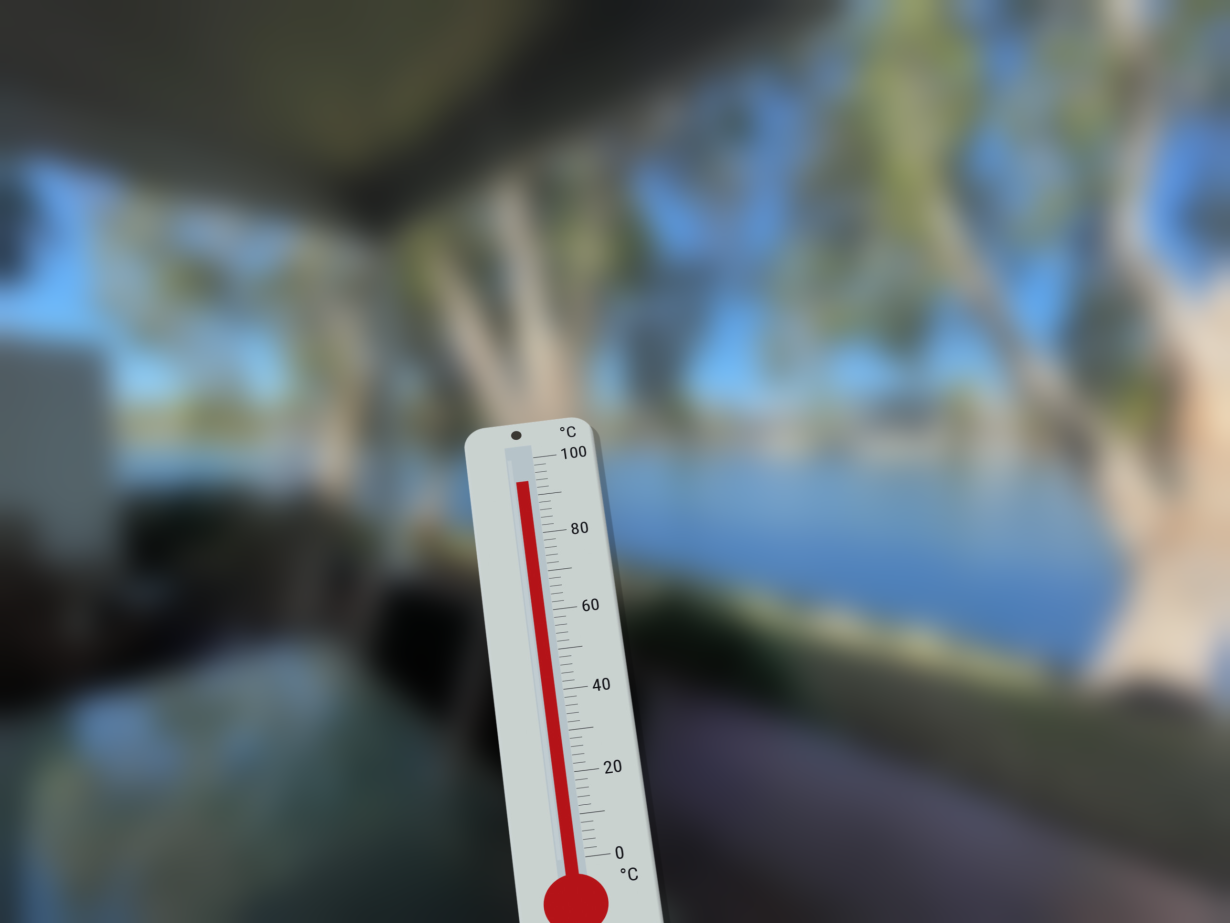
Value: 94,°C
